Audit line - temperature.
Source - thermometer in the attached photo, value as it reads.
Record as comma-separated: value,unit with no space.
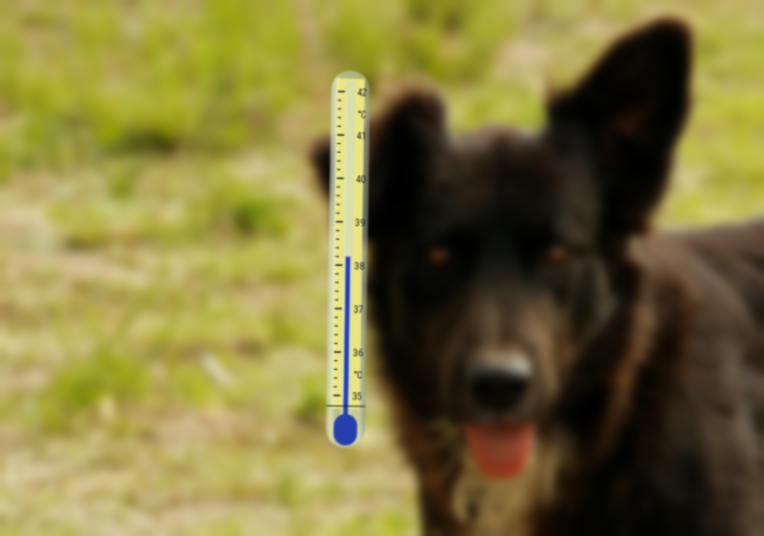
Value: 38.2,°C
